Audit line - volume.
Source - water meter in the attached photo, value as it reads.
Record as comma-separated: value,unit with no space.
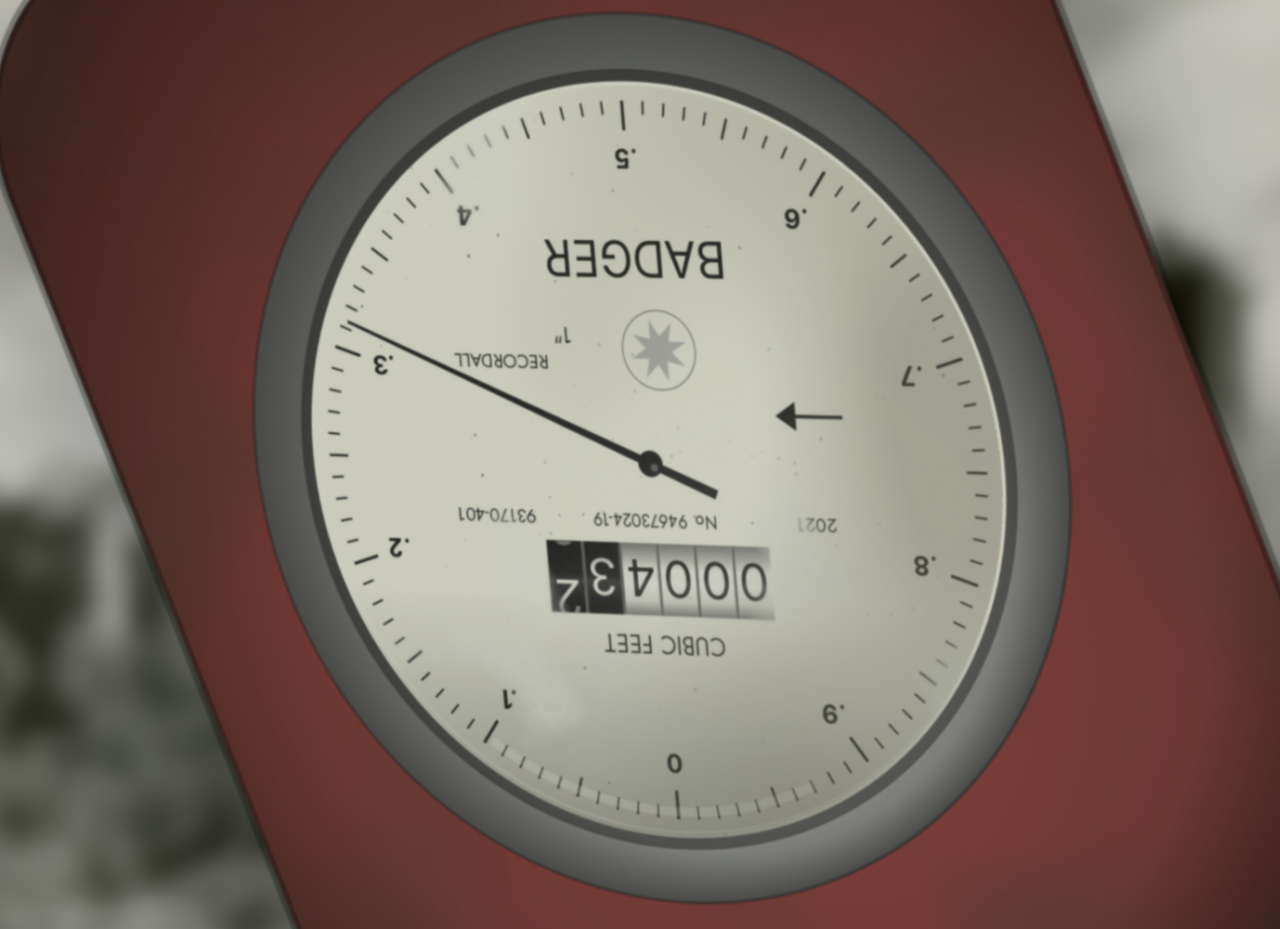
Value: 432.31,ft³
